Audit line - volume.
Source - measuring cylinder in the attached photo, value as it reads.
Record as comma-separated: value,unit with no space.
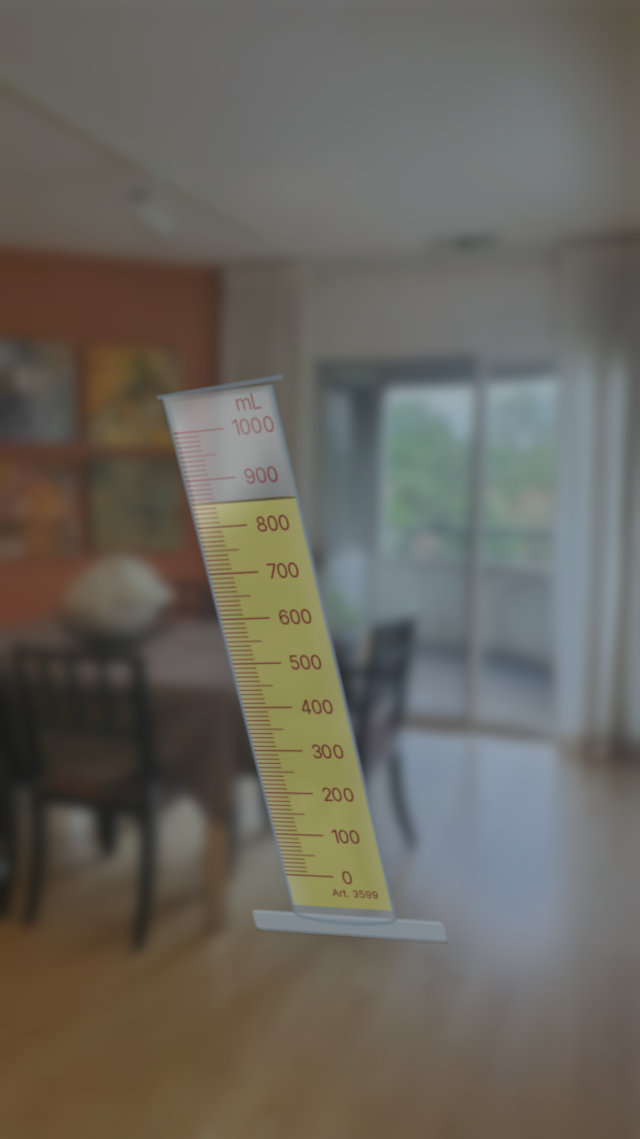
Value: 850,mL
